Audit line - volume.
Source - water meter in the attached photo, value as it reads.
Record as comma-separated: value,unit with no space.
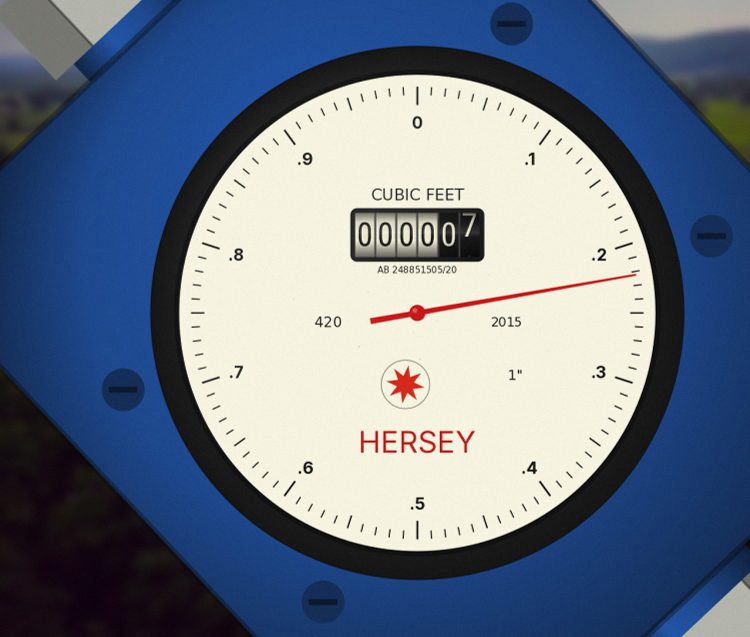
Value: 7.22,ft³
